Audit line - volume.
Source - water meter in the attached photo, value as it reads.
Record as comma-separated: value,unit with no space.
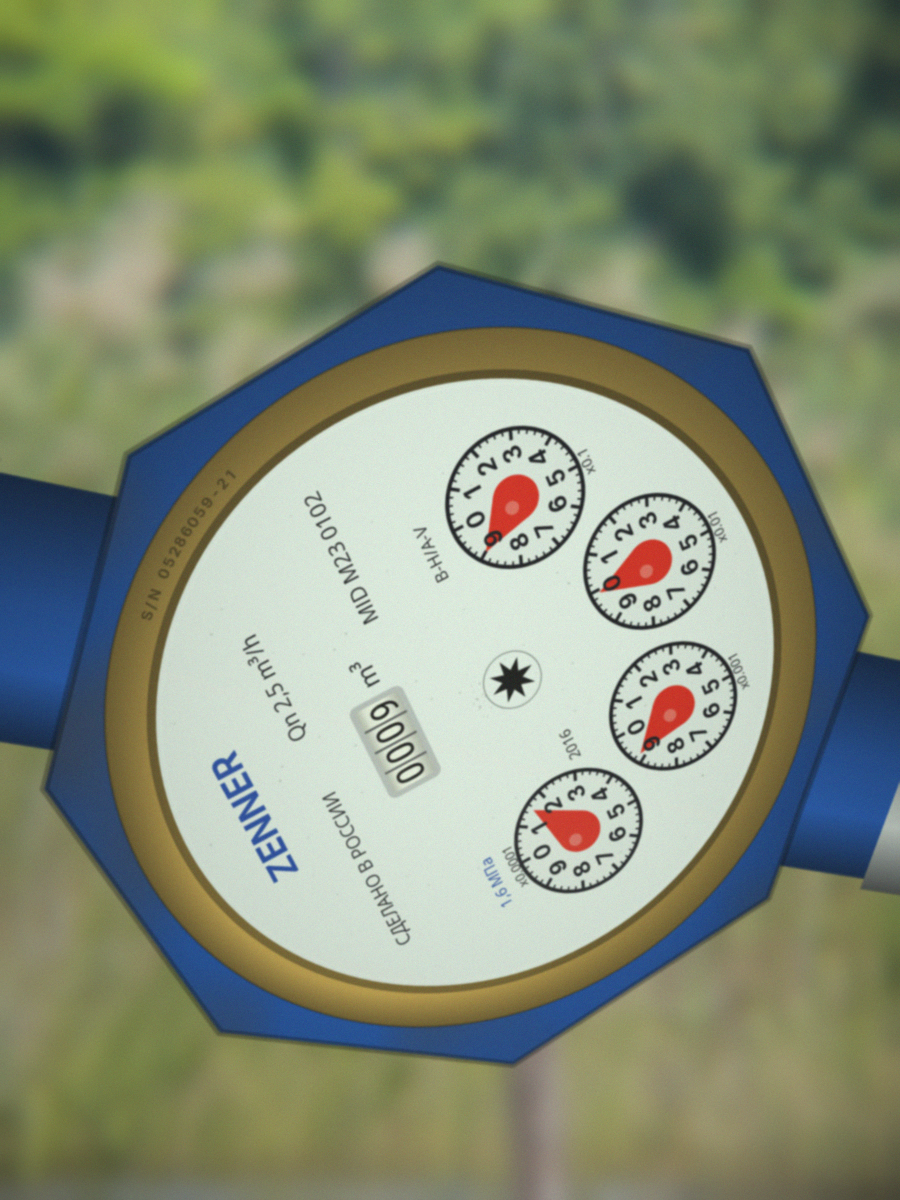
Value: 8.8991,m³
